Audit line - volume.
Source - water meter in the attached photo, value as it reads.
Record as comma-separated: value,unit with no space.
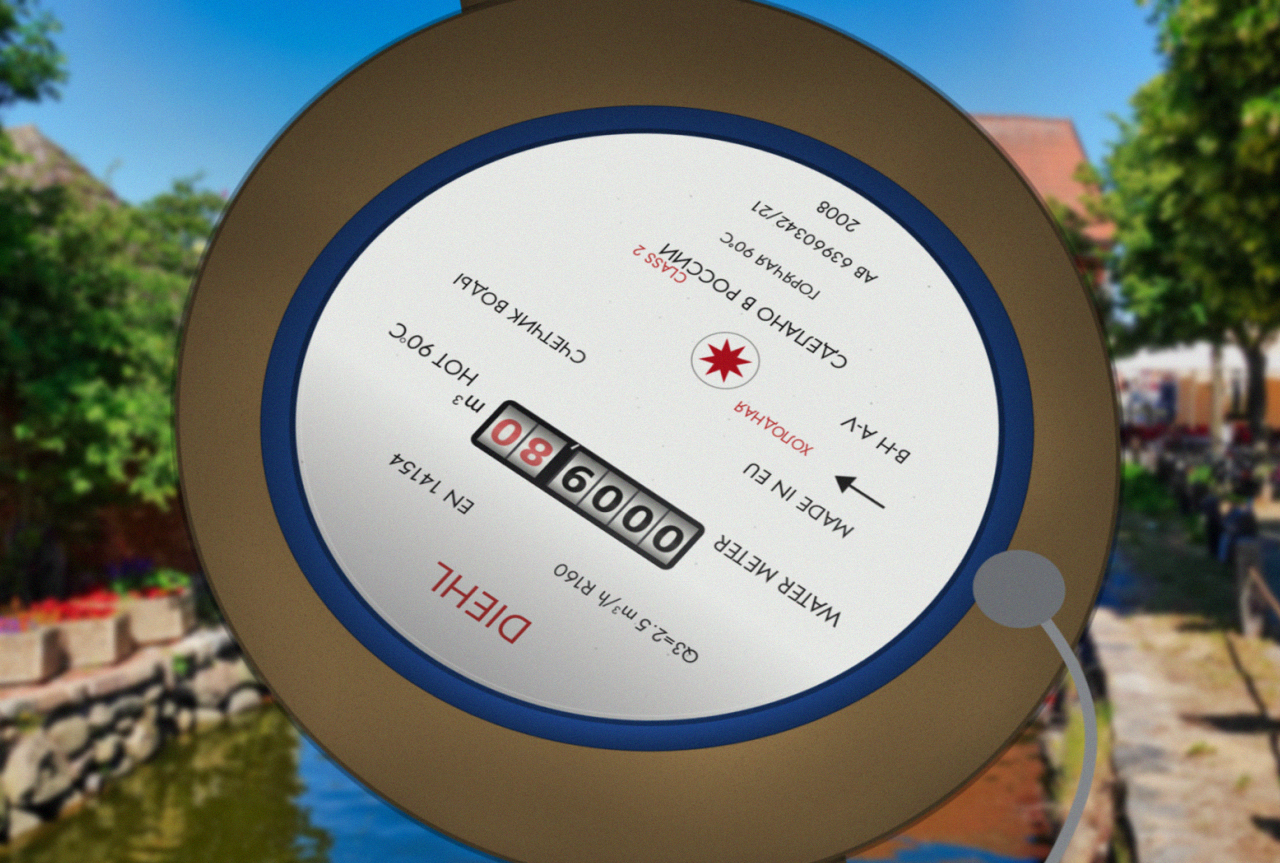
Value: 9.80,m³
